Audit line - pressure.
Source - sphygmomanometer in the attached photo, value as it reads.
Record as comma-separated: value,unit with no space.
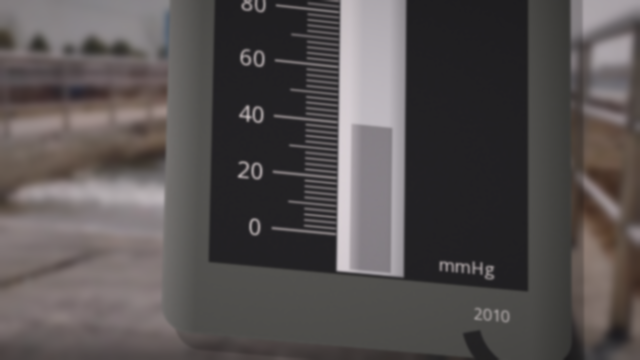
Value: 40,mmHg
